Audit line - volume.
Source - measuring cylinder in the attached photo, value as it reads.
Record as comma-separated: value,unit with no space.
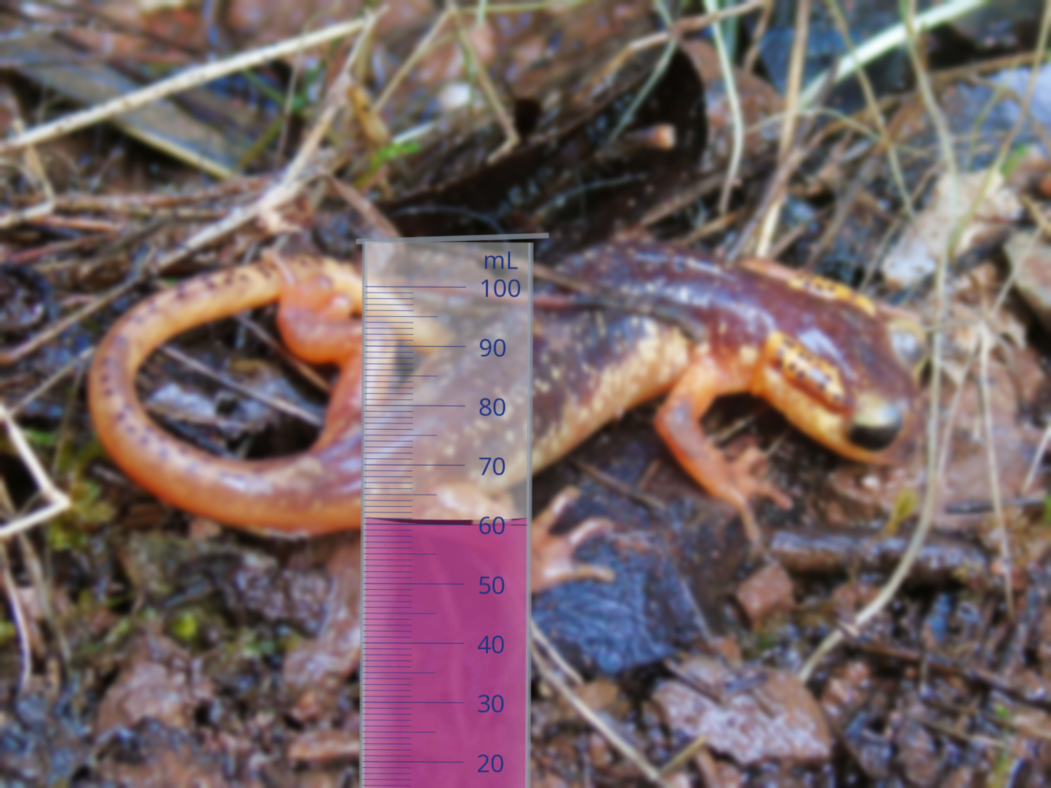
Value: 60,mL
